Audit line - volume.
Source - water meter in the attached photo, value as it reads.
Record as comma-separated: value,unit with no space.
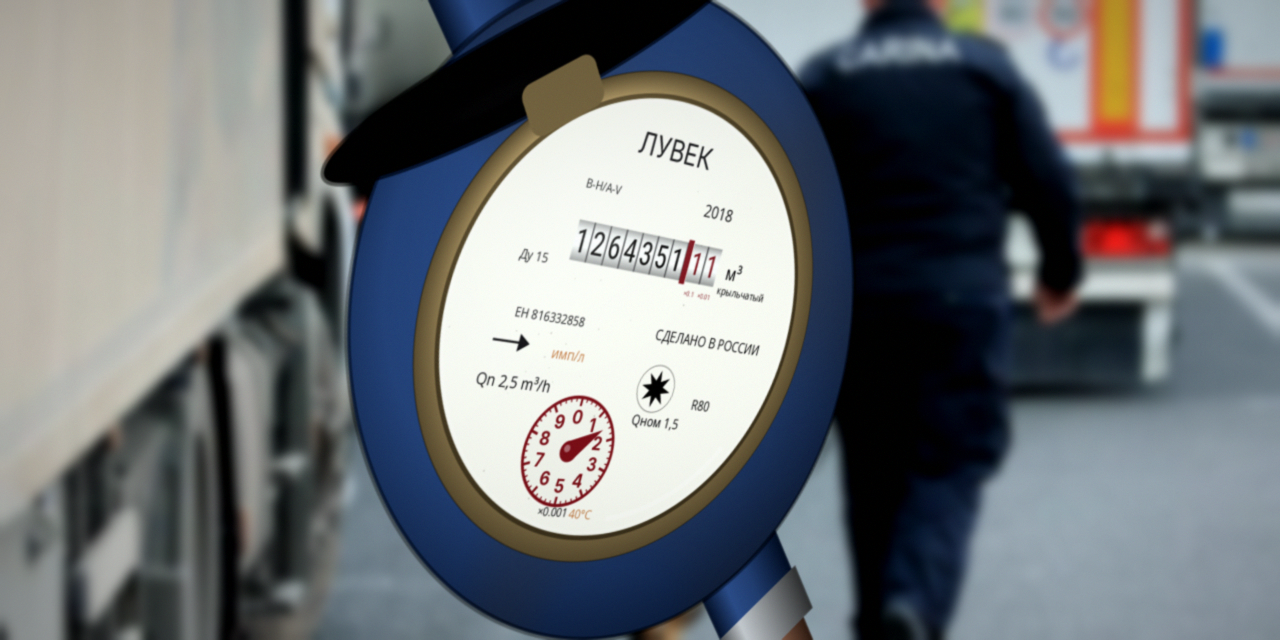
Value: 1264351.111,m³
